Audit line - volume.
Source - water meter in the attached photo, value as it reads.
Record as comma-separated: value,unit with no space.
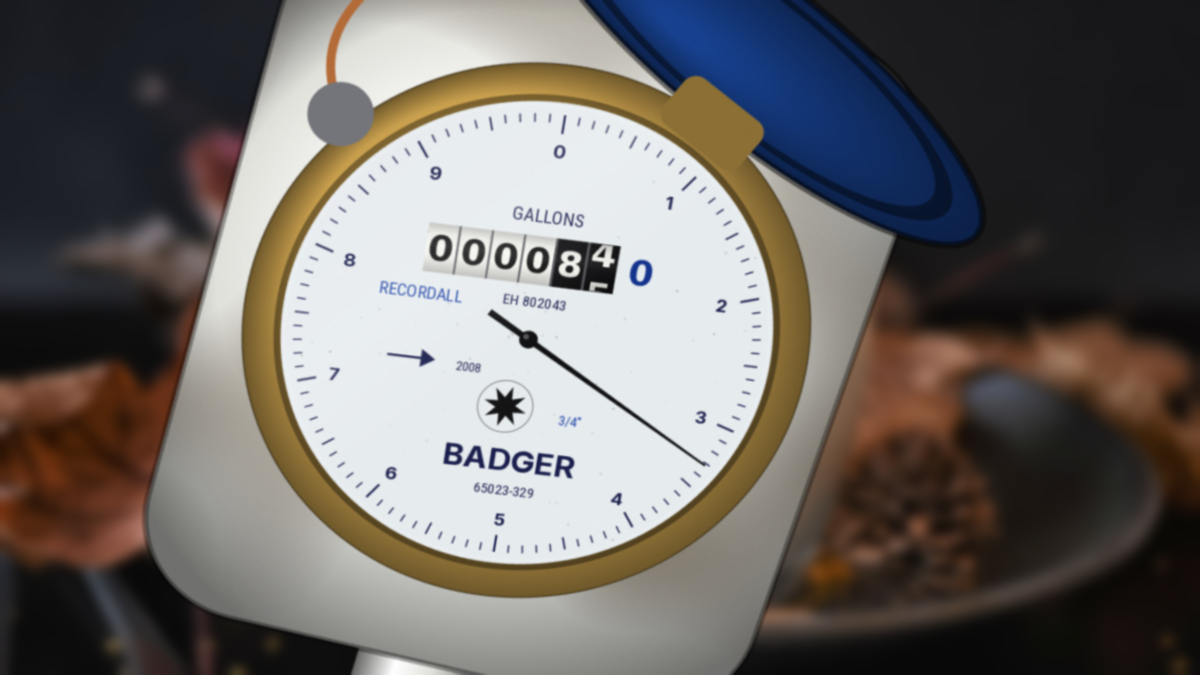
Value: 843.3,gal
